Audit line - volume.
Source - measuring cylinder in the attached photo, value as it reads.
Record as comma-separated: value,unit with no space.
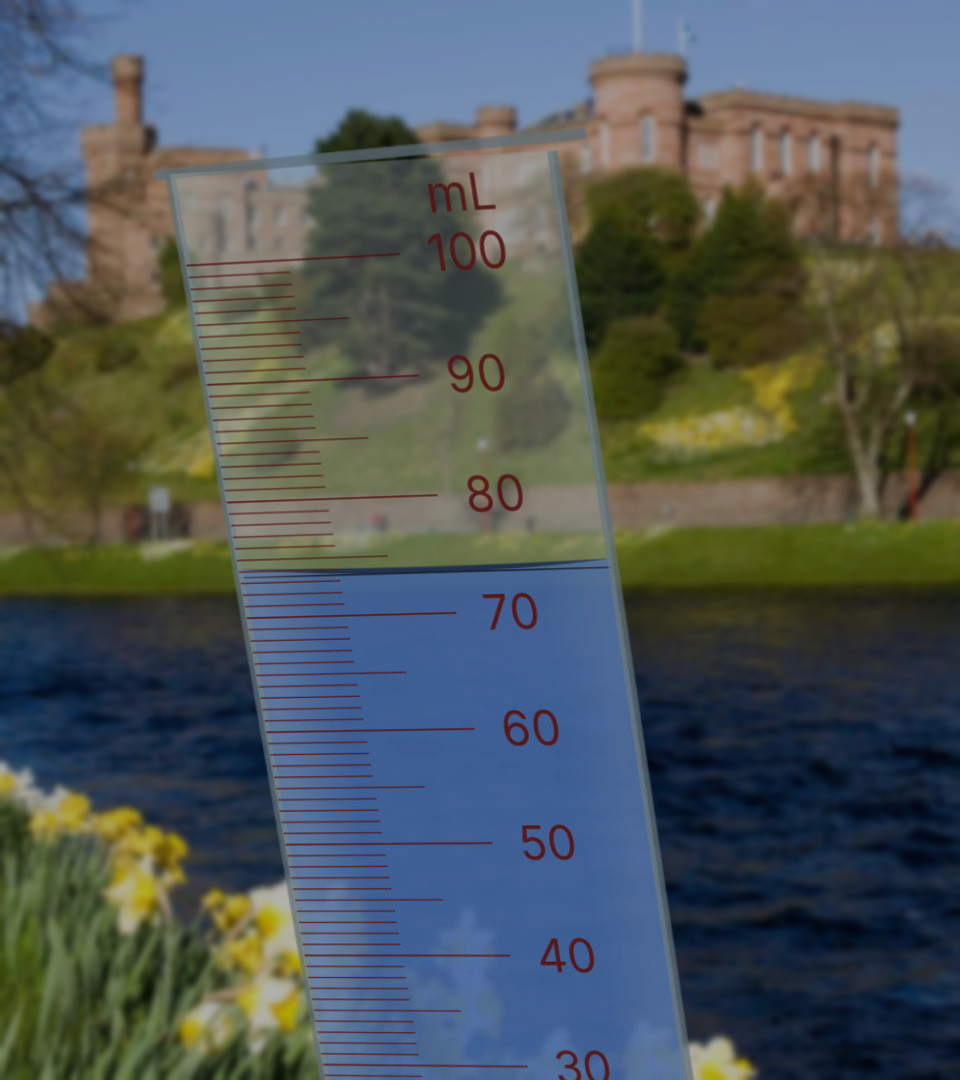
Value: 73.5,mL
